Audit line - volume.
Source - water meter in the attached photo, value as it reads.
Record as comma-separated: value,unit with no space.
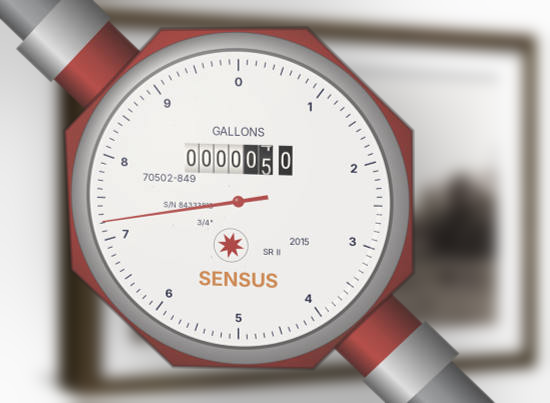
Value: 47.2,gal
